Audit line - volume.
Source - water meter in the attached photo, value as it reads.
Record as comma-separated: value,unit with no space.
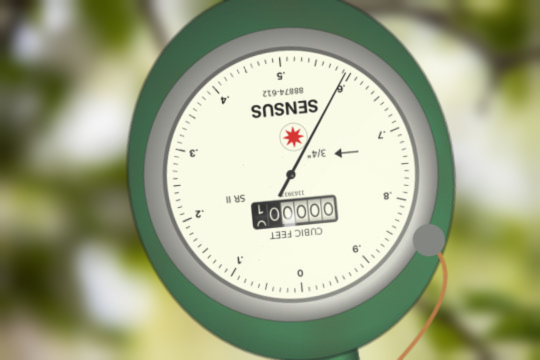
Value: 0.59,ft³
